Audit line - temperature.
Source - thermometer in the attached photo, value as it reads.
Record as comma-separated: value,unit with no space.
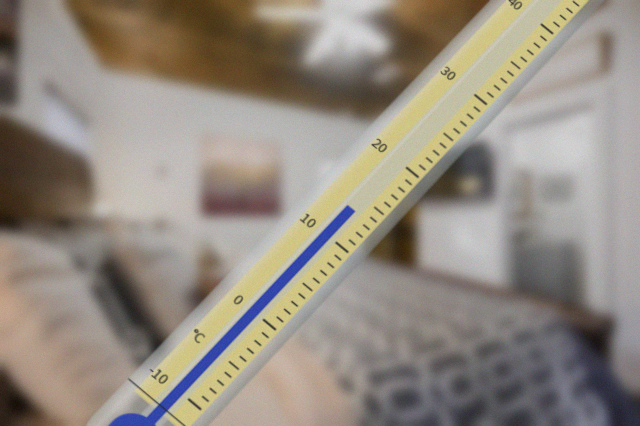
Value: 13.5,°C
